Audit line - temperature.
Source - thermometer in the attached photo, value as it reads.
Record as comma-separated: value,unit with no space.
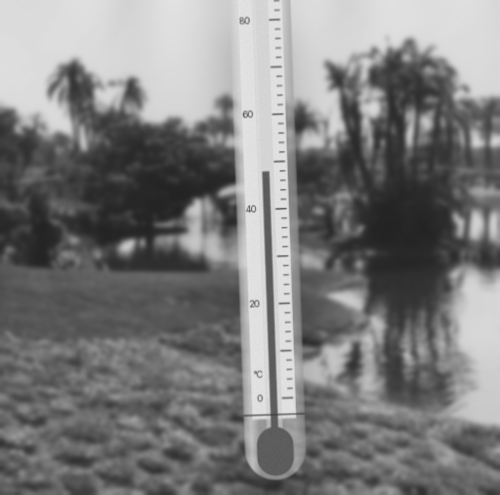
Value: 48,°C
